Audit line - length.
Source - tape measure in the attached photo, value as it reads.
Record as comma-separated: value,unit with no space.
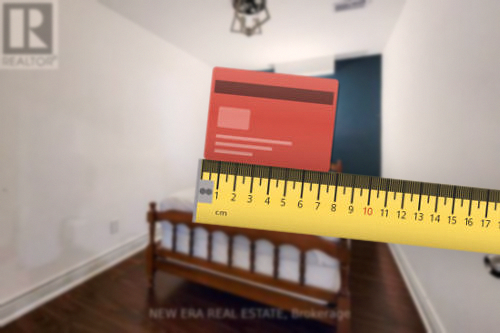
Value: 7.5,cm
